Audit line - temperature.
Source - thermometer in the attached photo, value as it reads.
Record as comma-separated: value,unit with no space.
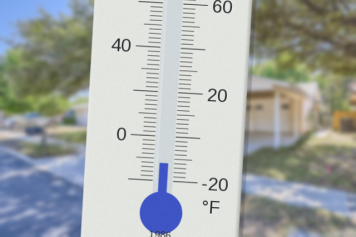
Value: -12,°F
